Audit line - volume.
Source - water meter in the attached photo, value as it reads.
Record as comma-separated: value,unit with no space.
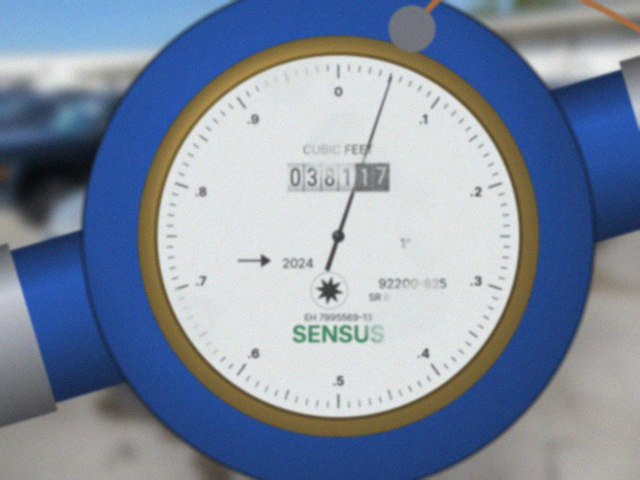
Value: 38117.05,ft³
